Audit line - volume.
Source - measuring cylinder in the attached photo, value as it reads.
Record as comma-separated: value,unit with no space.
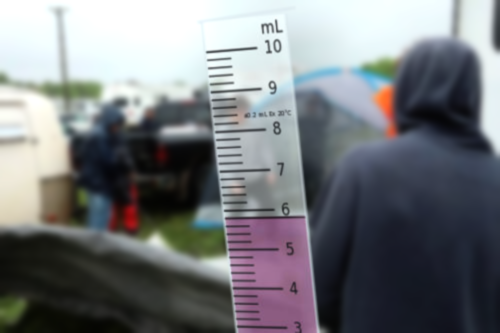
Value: 5.8,mL
